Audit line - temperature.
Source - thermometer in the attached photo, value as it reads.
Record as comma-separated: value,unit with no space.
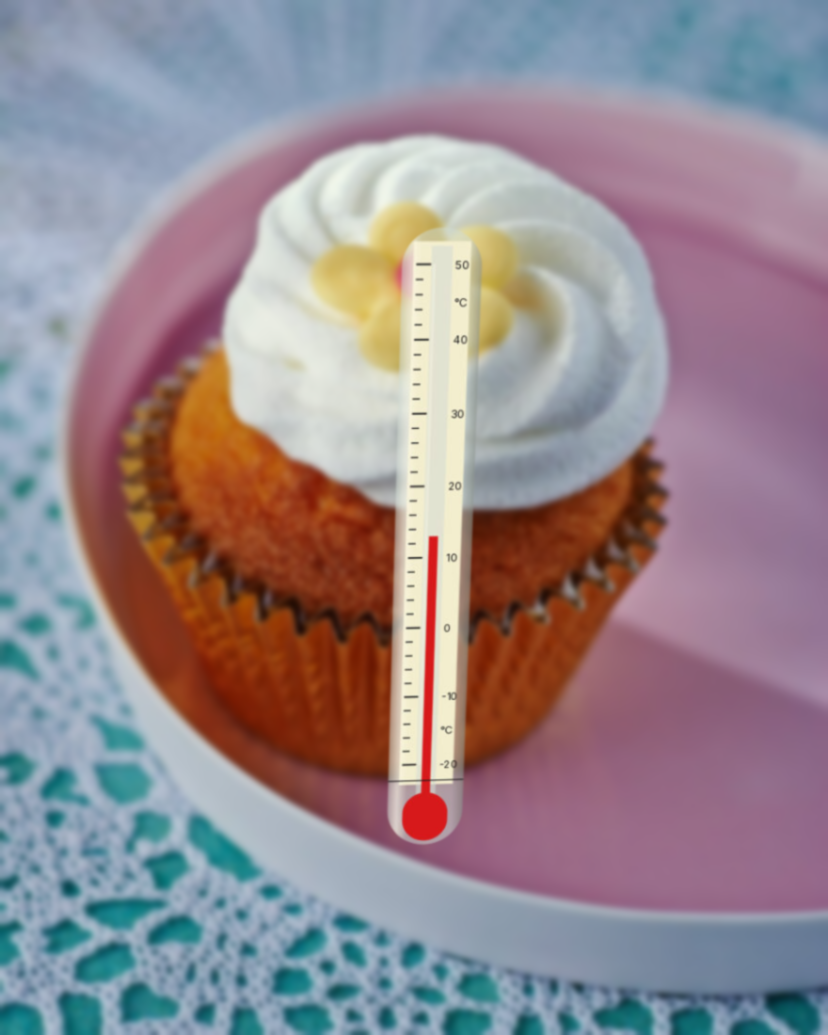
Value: 13,°C
